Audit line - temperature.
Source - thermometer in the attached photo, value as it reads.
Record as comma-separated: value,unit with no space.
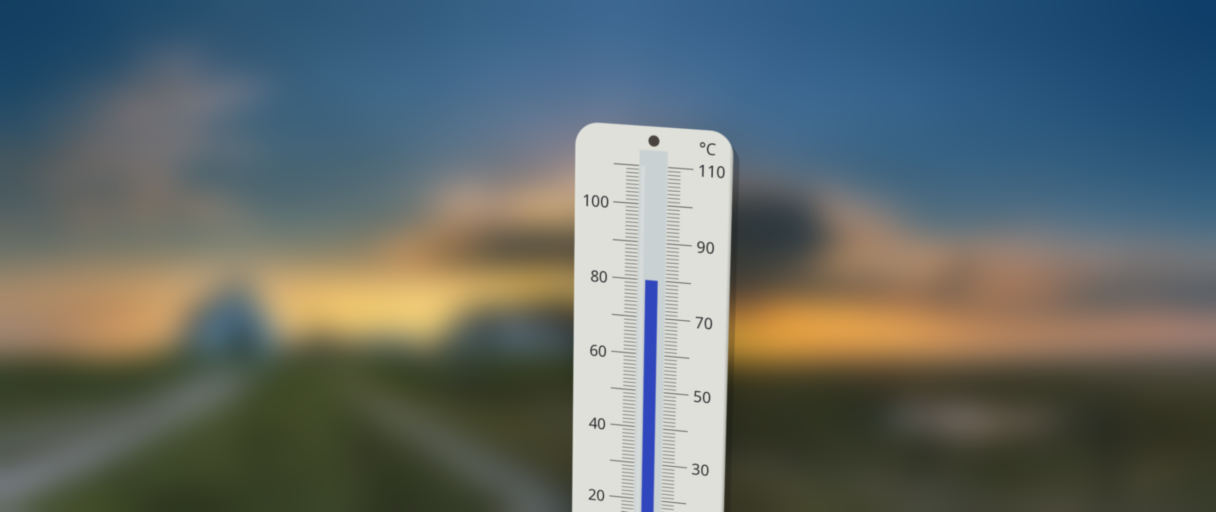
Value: 80,°C
